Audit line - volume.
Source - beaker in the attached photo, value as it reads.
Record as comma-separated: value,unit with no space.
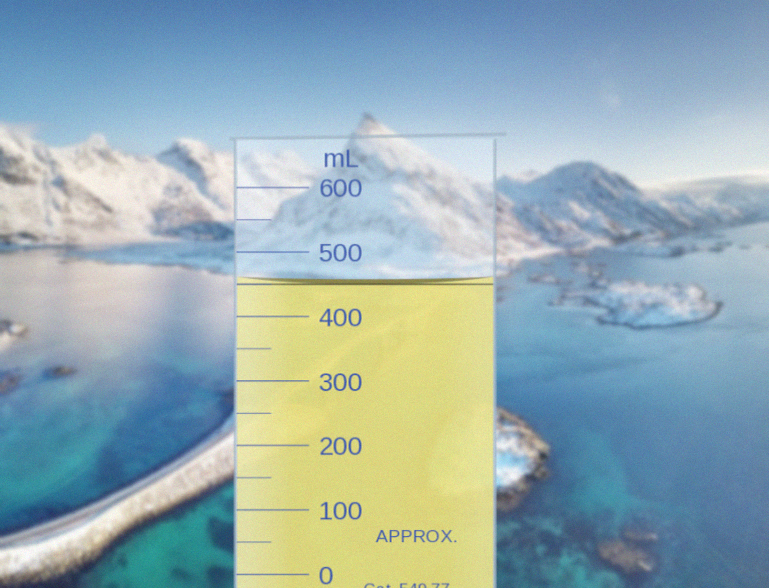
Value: 450,mL
